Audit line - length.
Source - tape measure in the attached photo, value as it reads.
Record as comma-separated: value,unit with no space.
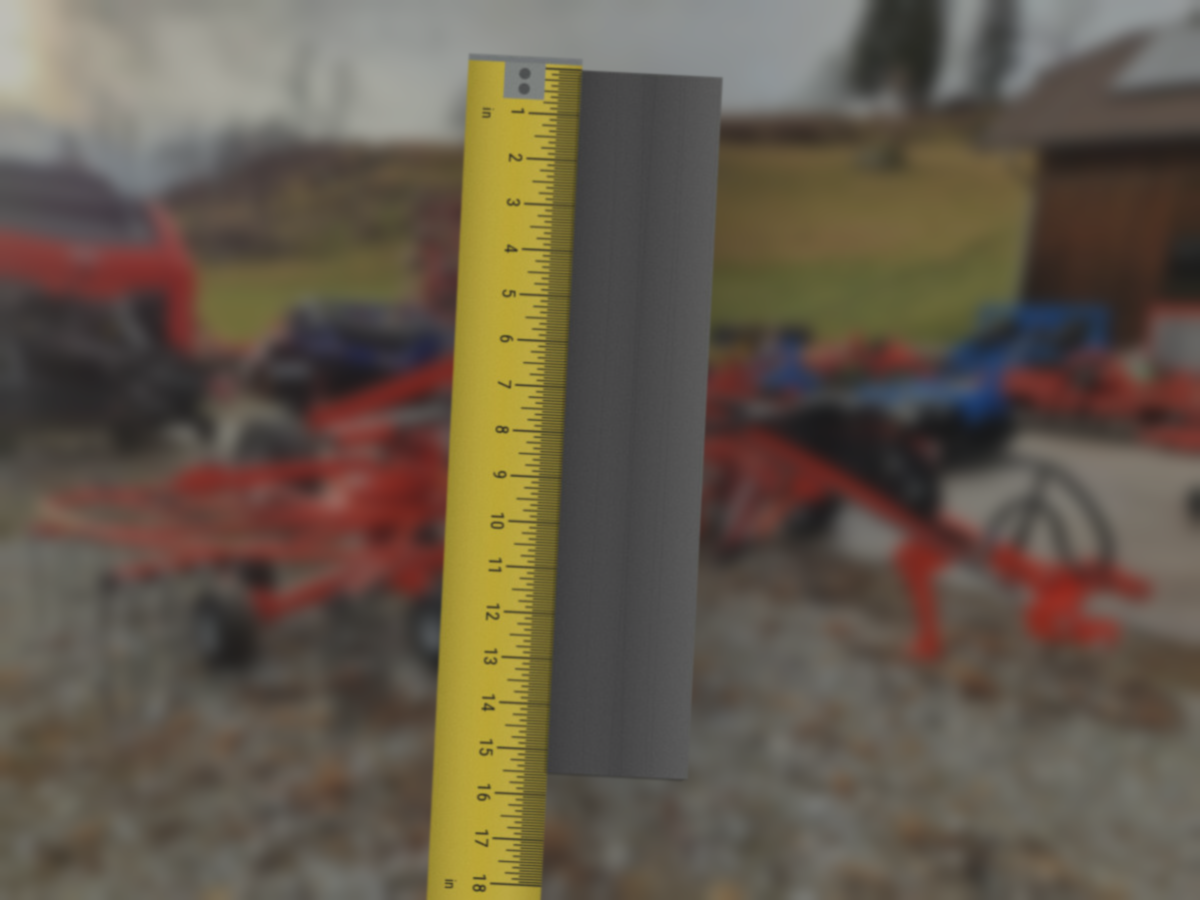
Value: 15.5,in
